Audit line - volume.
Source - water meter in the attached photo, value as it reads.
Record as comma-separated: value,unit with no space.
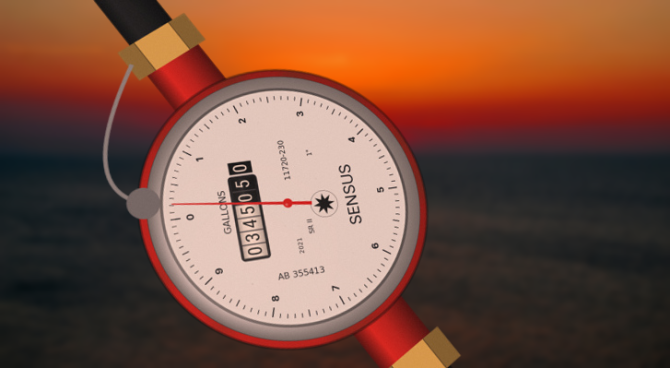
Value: 345050.2,gal
